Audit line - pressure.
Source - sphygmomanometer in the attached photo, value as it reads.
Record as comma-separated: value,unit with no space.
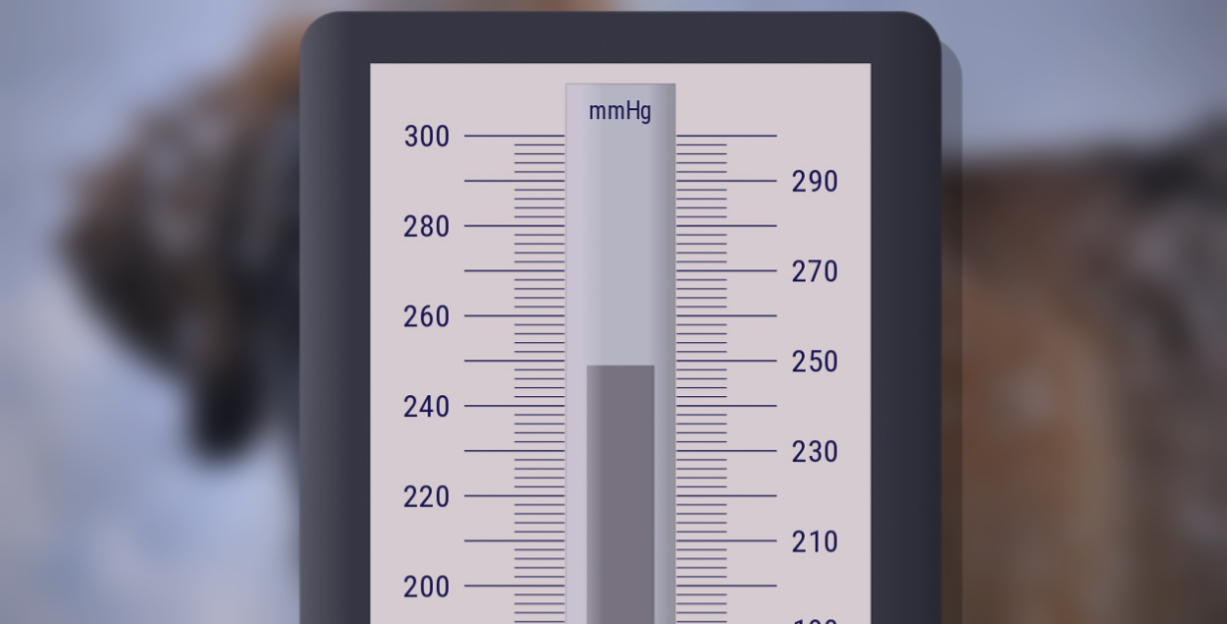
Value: 249,mmHg
